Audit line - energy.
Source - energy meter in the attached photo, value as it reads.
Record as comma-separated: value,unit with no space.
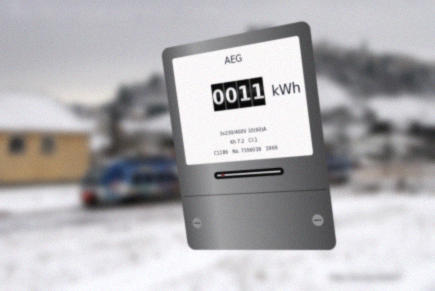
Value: 11,kWh
